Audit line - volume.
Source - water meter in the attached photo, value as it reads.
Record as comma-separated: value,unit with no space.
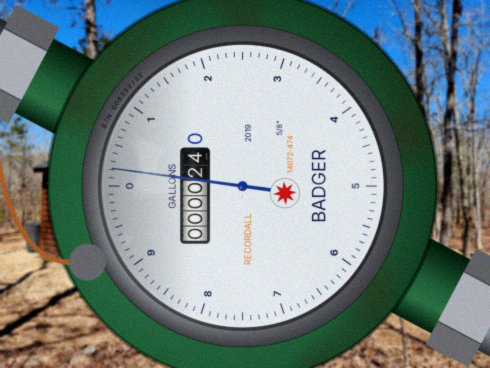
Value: 240.2,gal
